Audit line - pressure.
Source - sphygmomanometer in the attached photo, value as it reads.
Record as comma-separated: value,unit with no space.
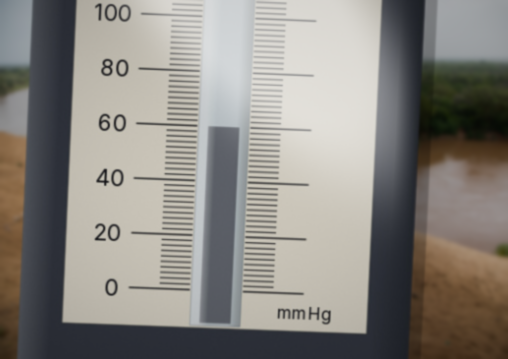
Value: 60,mmHg
